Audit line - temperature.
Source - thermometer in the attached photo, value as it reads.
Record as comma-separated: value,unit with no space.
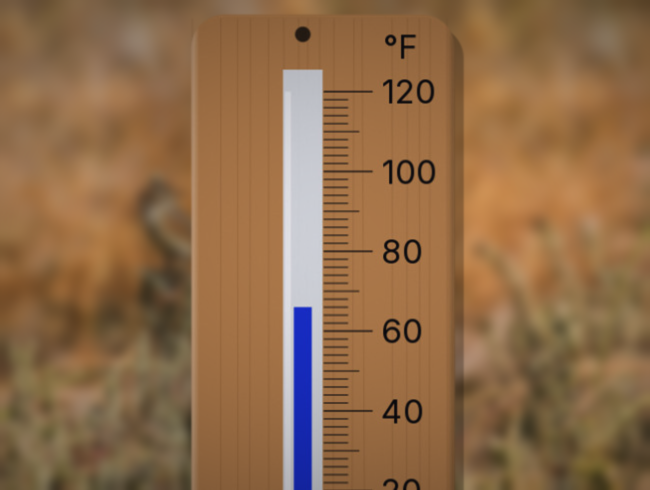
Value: 66,°F
